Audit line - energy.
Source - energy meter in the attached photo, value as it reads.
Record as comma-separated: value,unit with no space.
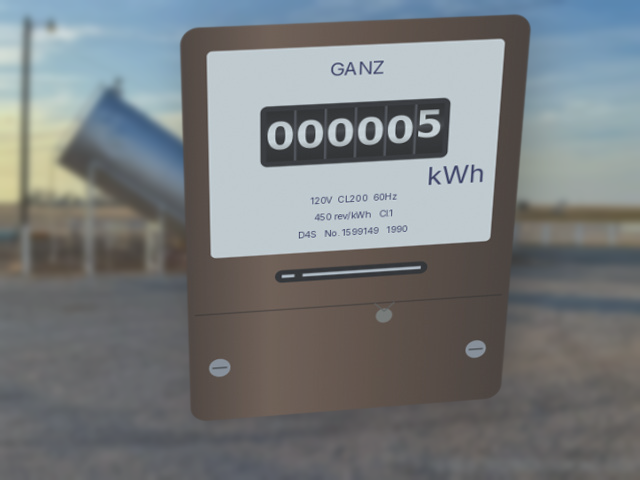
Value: 5,kWh
